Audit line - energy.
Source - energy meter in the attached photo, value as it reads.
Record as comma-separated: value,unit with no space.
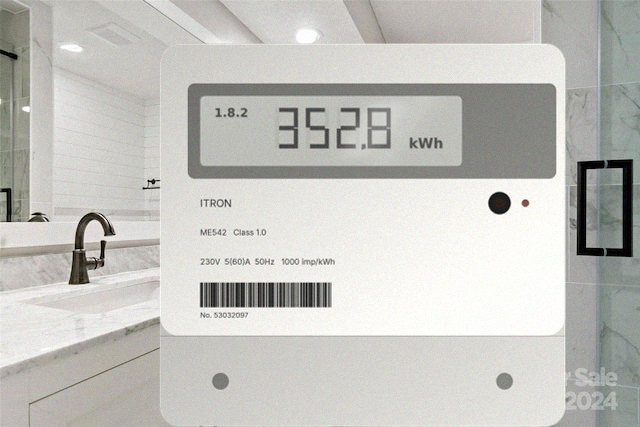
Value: 352.8,kWh
